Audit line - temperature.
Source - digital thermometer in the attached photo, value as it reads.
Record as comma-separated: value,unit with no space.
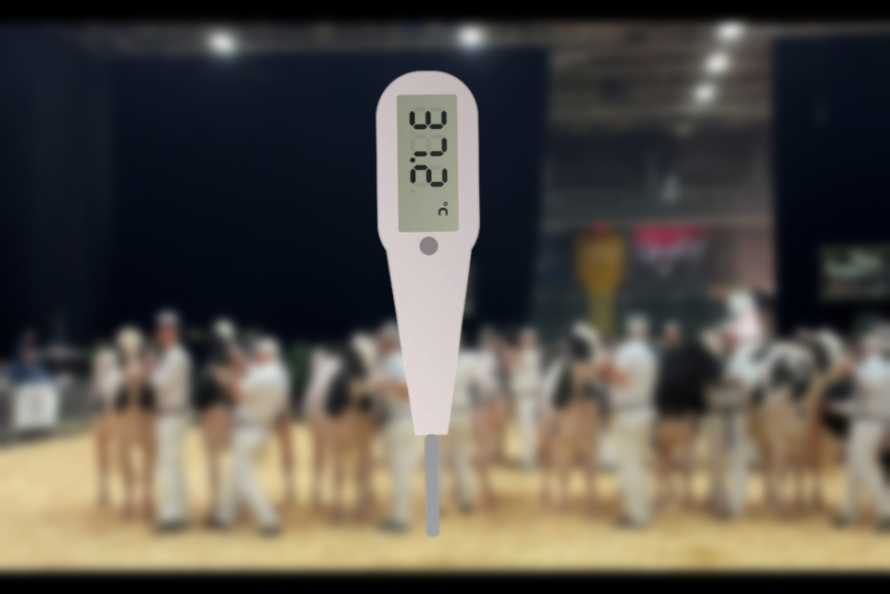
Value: 37.2,°C
